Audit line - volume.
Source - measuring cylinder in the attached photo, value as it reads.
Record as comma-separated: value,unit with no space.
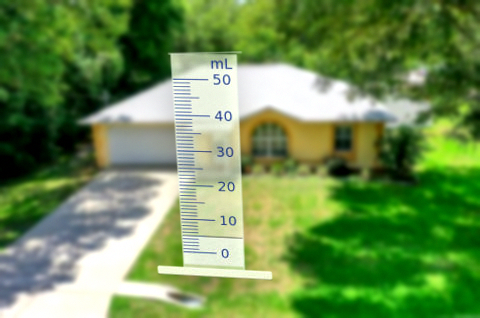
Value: 5,mL
